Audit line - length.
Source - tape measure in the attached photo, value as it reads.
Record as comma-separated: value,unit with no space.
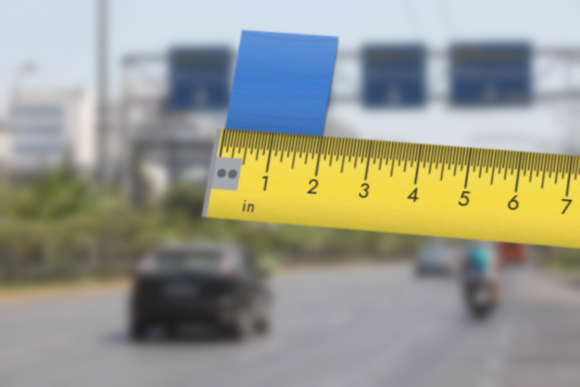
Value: 2,in
